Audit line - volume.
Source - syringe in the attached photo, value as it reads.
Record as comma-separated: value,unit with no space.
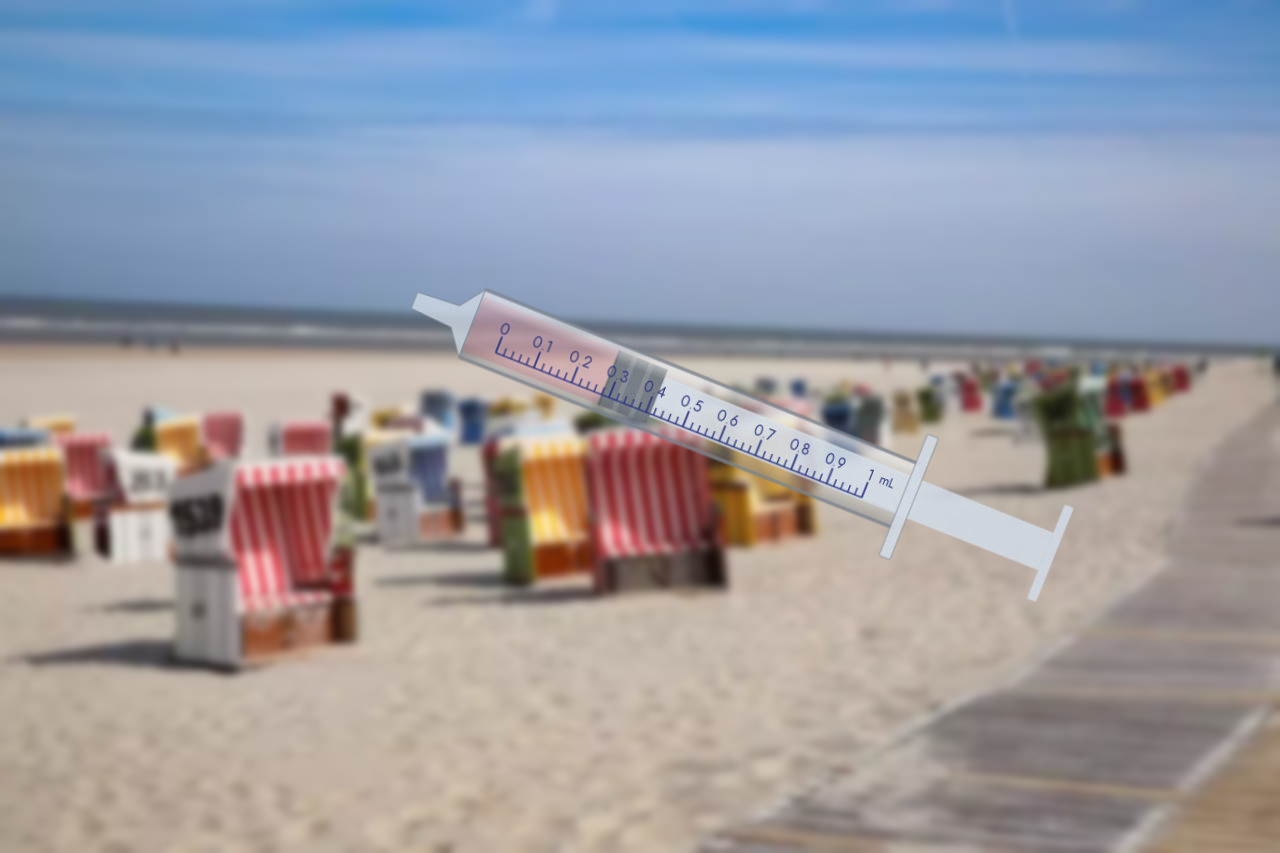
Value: 0.28,mL
